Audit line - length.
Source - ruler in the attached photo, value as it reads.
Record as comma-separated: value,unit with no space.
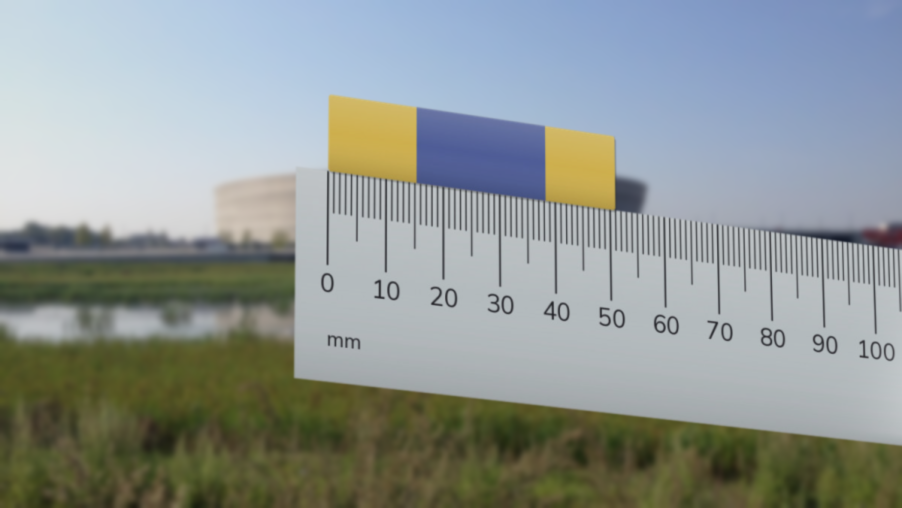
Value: 51,mm
